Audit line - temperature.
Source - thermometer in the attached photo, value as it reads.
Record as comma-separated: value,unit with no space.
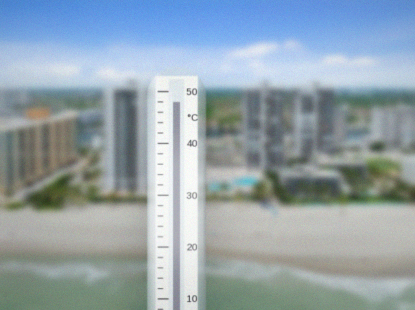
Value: 48,°C
